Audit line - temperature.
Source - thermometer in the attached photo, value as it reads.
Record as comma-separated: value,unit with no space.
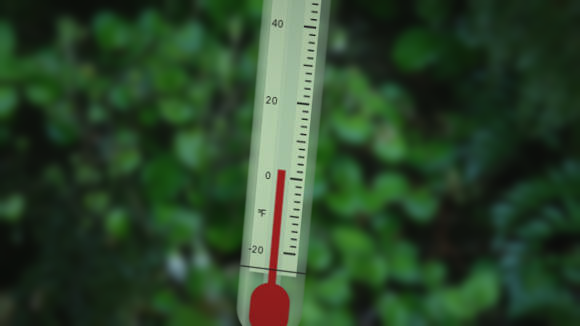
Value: 2,°F
